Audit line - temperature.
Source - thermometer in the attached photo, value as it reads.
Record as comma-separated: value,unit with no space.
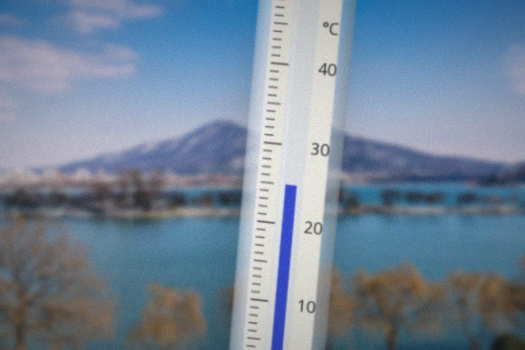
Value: 25,°C
